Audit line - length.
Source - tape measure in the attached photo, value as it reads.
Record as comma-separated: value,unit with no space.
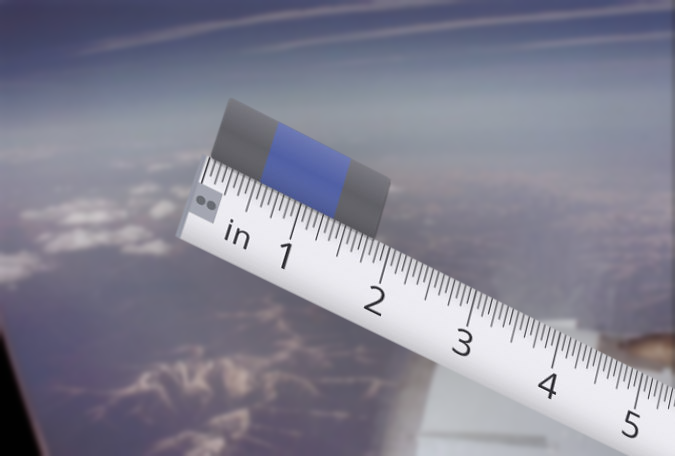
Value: 1.8125,in
